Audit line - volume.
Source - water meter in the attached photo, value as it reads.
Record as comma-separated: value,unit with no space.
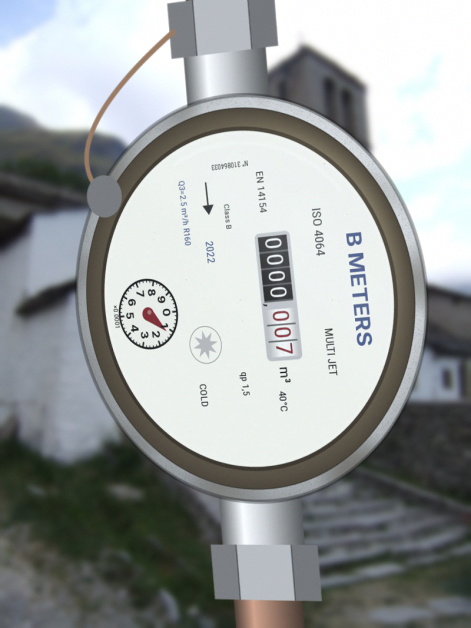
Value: 0.0071,m³
